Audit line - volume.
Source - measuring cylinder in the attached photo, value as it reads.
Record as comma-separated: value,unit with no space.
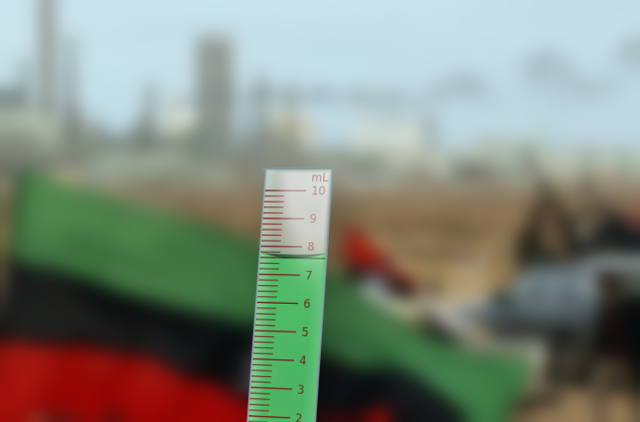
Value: 7.6,mL
